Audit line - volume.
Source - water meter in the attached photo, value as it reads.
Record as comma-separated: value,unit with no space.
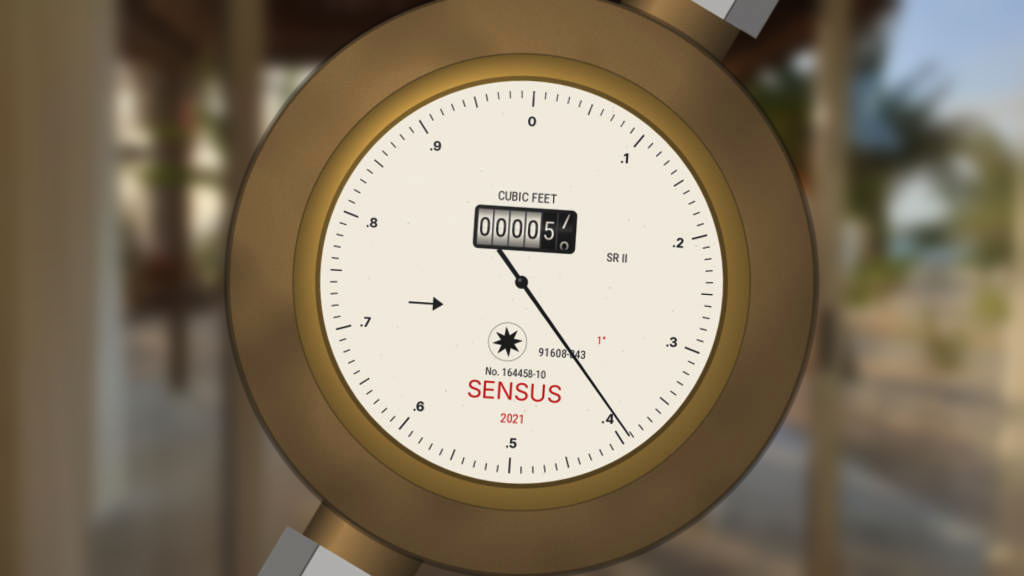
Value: 57.39,ft³
